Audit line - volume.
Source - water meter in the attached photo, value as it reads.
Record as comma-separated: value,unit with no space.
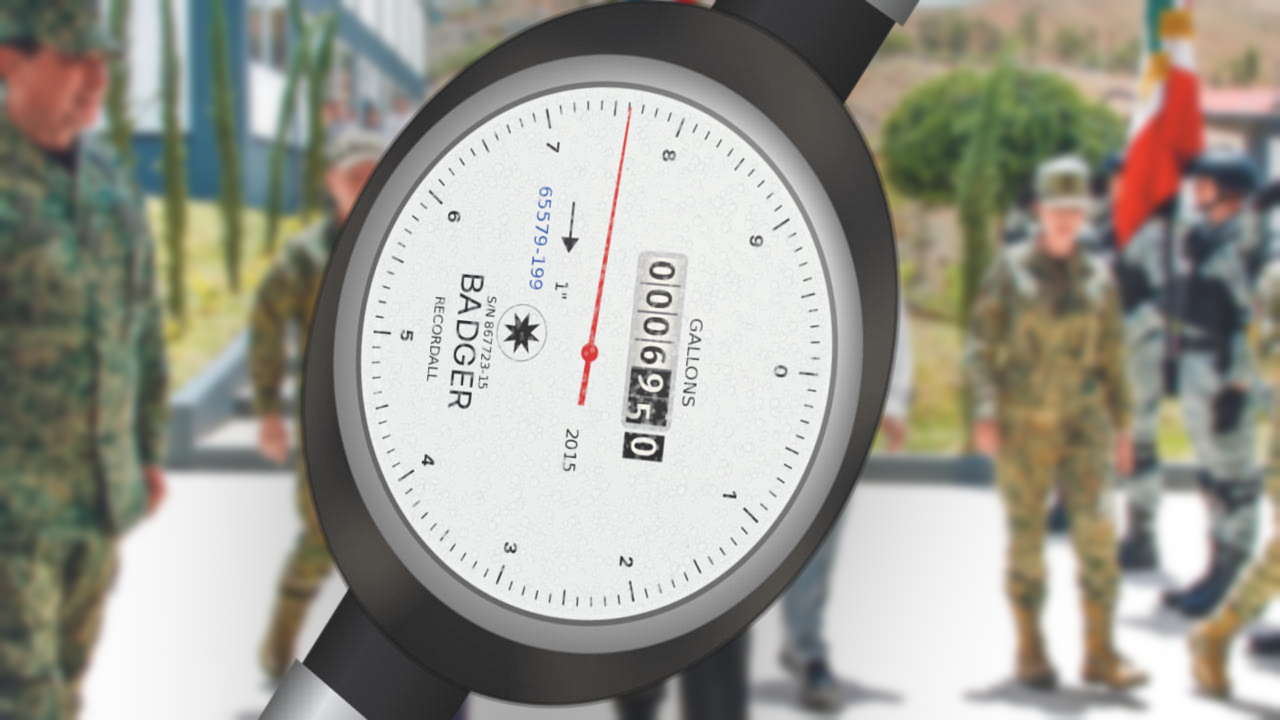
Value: 6947.6,gal
